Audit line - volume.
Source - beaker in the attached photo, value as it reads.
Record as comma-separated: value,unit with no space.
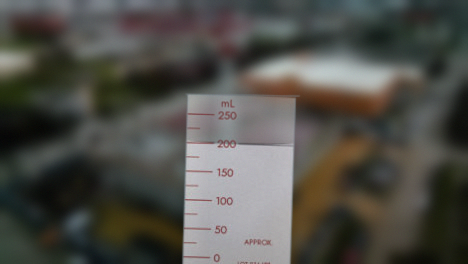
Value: 200,mL
